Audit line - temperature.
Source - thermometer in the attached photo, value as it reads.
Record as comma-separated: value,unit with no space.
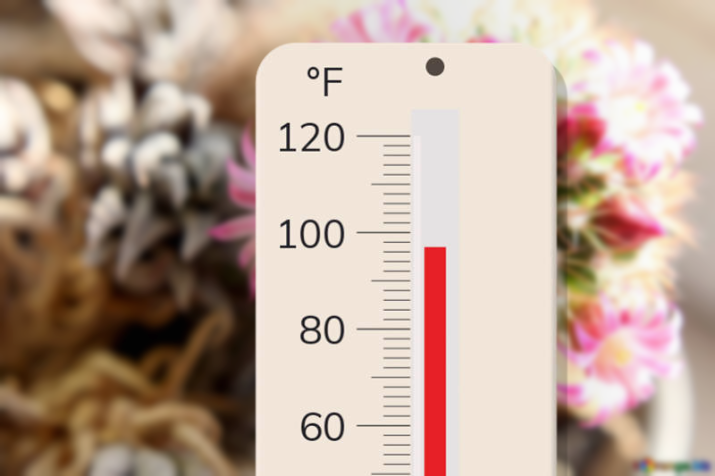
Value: 97,°F
